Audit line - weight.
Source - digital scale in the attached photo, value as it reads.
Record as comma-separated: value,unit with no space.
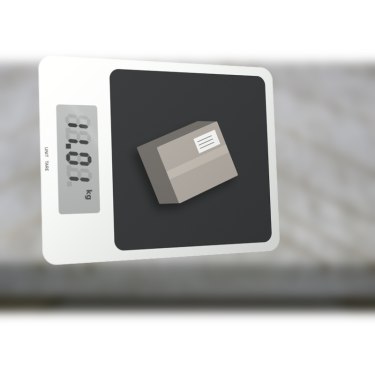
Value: 11.01,kg
